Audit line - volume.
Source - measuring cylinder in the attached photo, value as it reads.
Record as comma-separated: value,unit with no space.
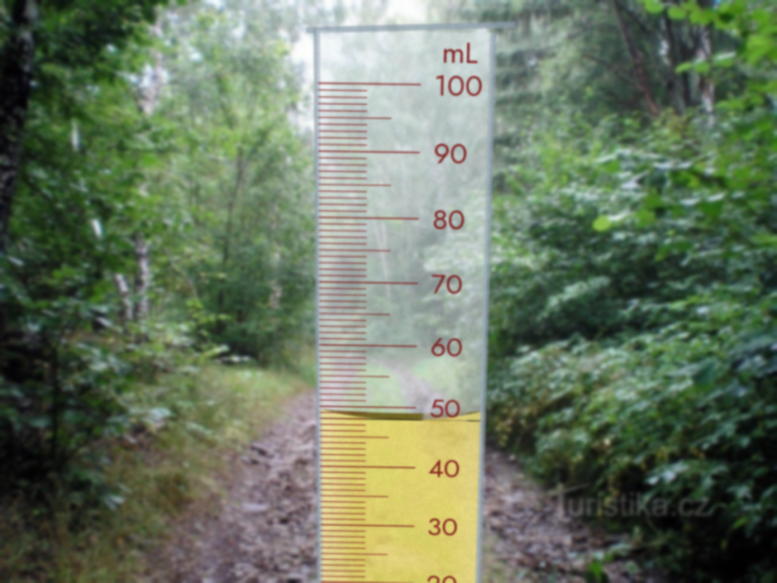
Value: 48,mL
